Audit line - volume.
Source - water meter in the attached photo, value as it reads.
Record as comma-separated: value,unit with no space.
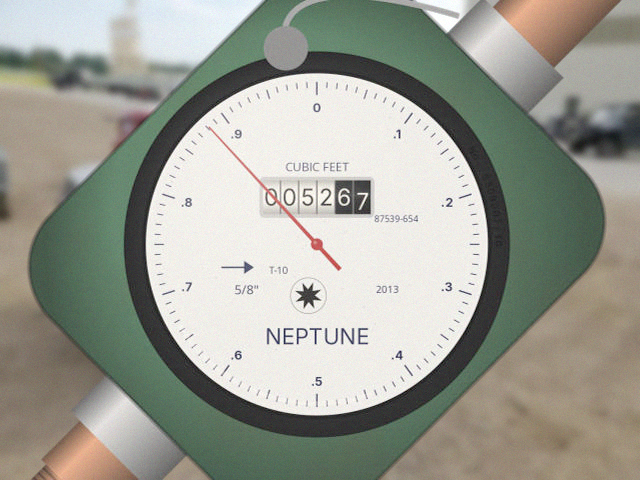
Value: 5266.88,ft³
